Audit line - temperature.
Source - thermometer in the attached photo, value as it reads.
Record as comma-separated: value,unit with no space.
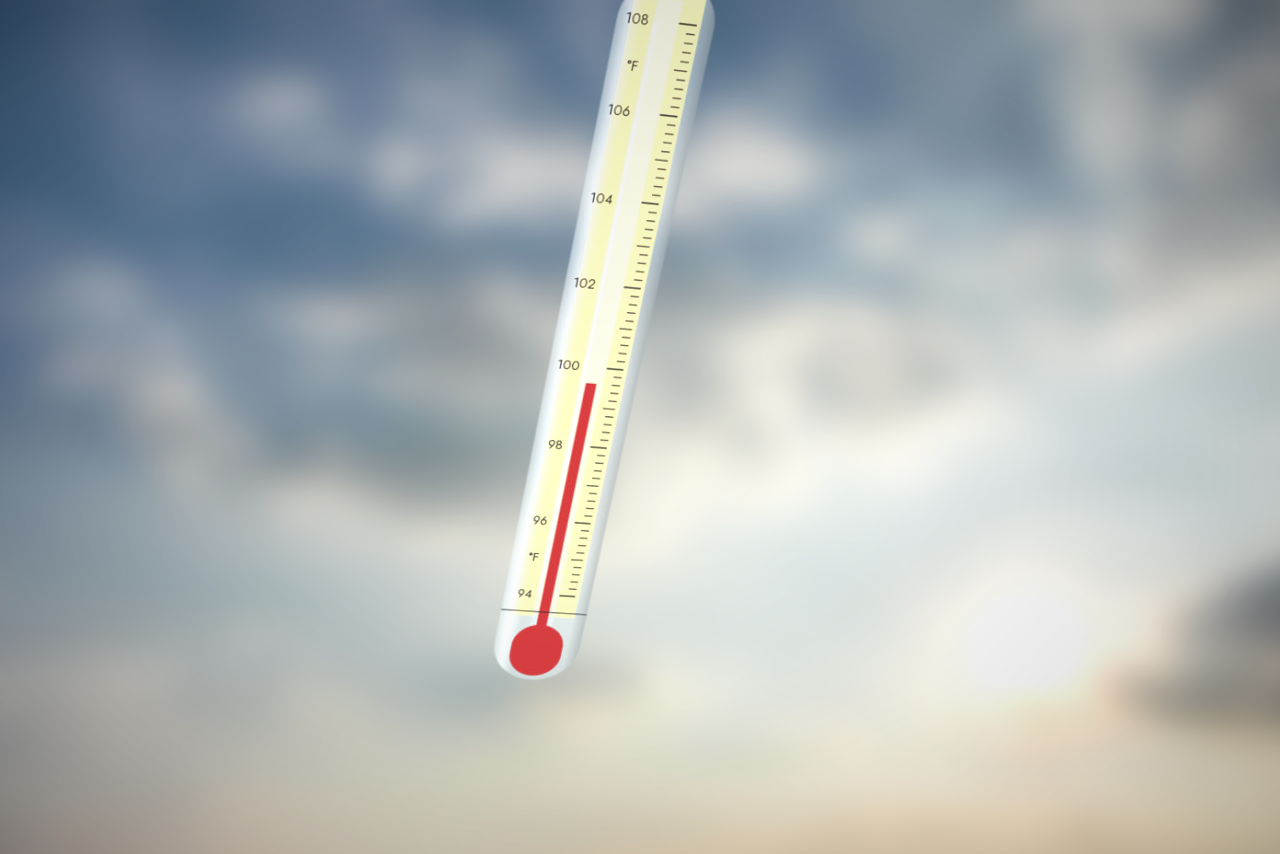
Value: 99.6,°F
